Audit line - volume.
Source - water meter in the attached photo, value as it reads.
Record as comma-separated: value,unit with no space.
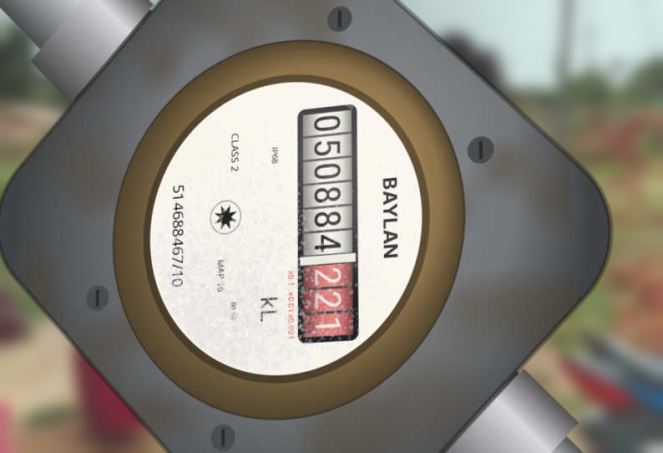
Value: 50884.221,kL
